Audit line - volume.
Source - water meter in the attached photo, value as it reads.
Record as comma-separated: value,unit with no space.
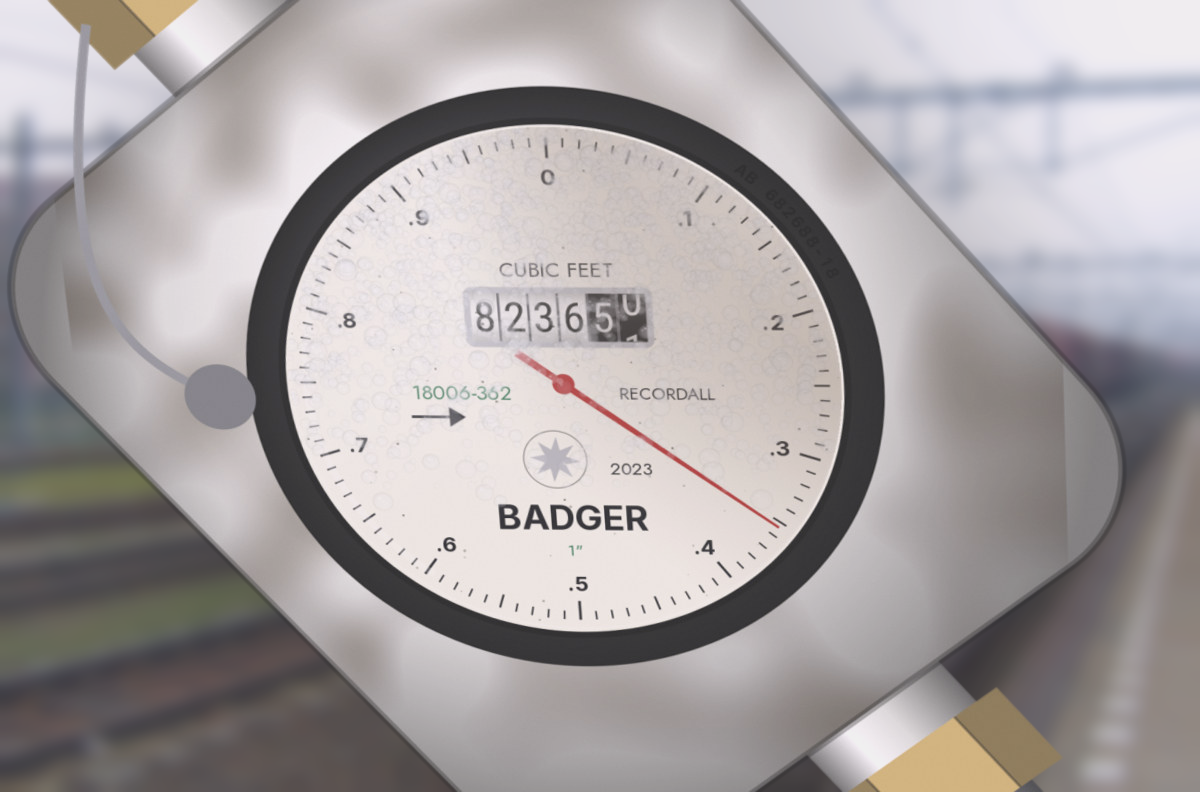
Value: 823650.35,ft³
